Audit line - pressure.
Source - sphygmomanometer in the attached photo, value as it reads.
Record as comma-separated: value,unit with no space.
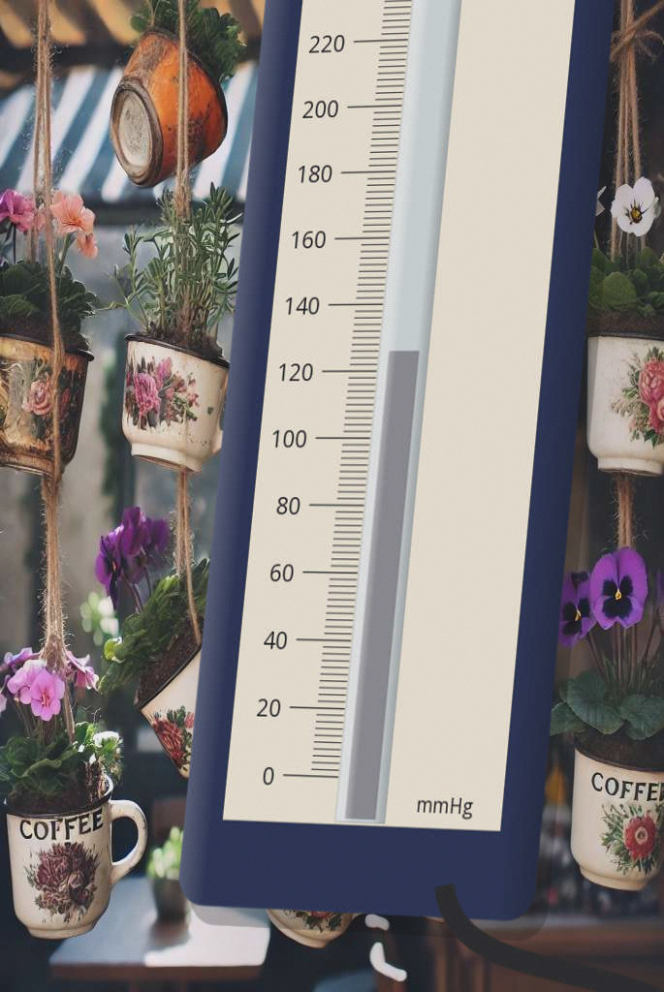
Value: 126,mmHg
